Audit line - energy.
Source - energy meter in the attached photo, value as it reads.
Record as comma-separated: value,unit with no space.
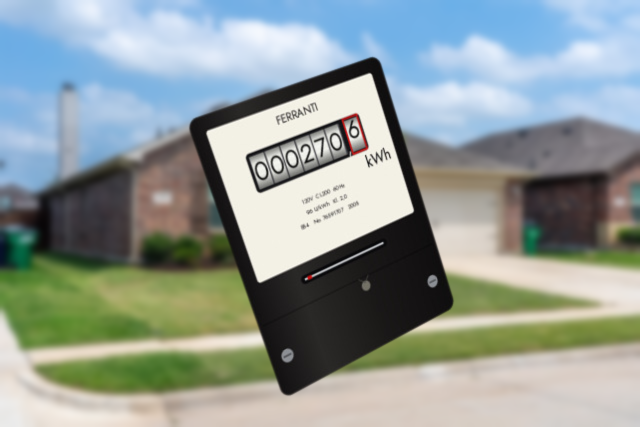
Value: 270.6,kWh
